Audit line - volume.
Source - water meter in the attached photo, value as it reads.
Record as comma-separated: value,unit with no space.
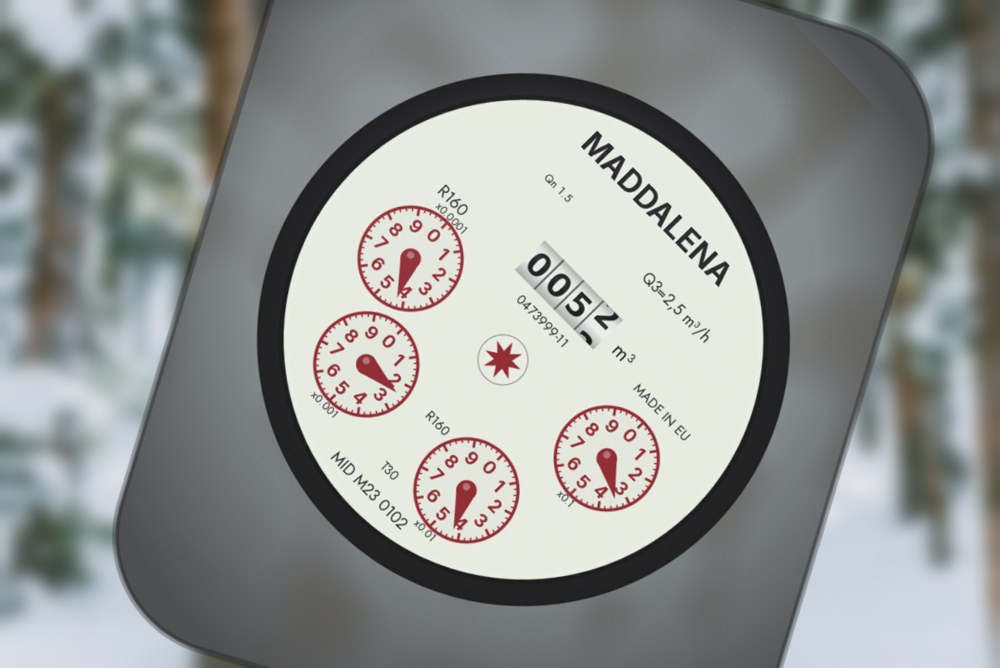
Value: 52.3424,m³
